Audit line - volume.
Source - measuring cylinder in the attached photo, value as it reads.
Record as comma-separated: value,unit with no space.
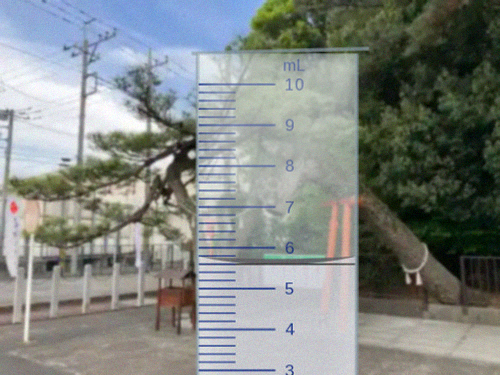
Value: 5.6,mL
